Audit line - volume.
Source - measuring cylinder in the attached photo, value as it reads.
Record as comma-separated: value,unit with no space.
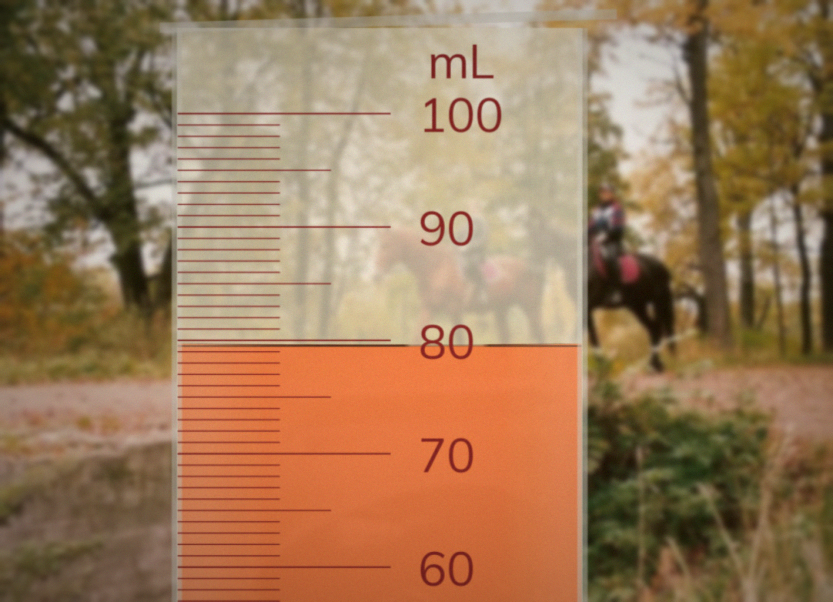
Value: 79.5,mL
